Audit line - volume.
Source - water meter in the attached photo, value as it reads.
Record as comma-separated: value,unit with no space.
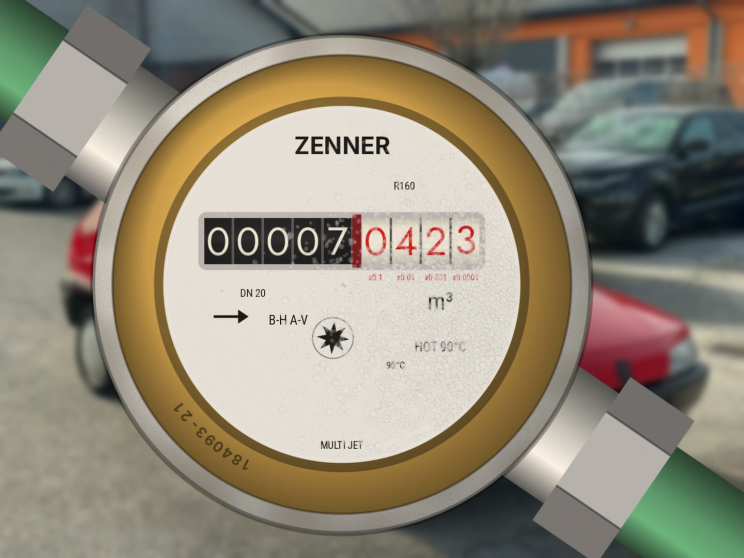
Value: 7.0423,m³
